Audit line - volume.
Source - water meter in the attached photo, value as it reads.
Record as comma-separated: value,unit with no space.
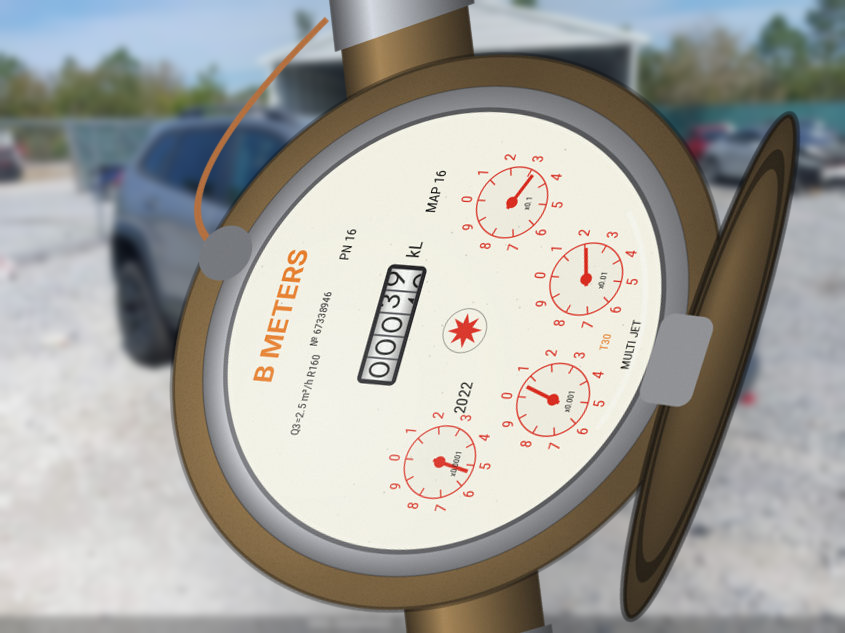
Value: 39.3205,kL
